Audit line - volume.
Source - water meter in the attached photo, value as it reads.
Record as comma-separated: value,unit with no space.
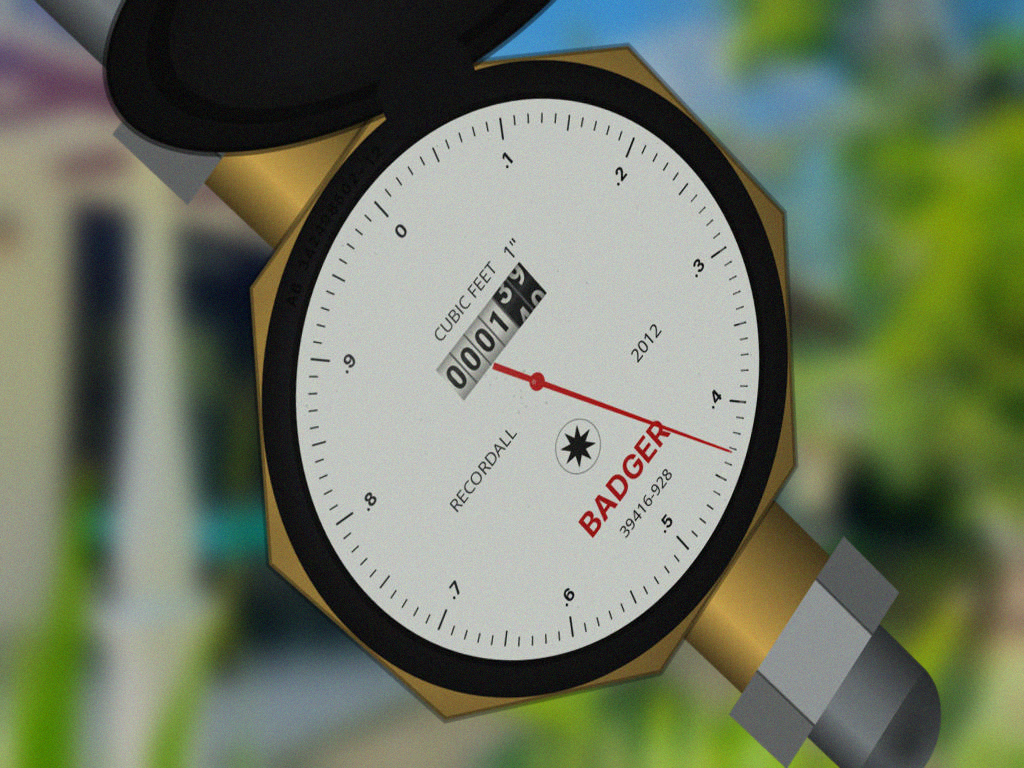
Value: 139.43,ft³
